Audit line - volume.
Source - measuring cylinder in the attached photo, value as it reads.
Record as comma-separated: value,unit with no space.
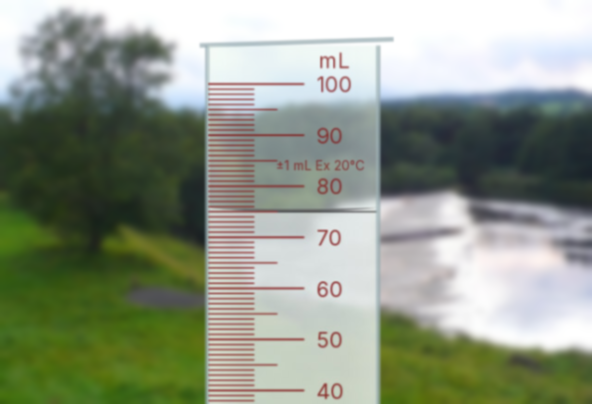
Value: 75,mL
